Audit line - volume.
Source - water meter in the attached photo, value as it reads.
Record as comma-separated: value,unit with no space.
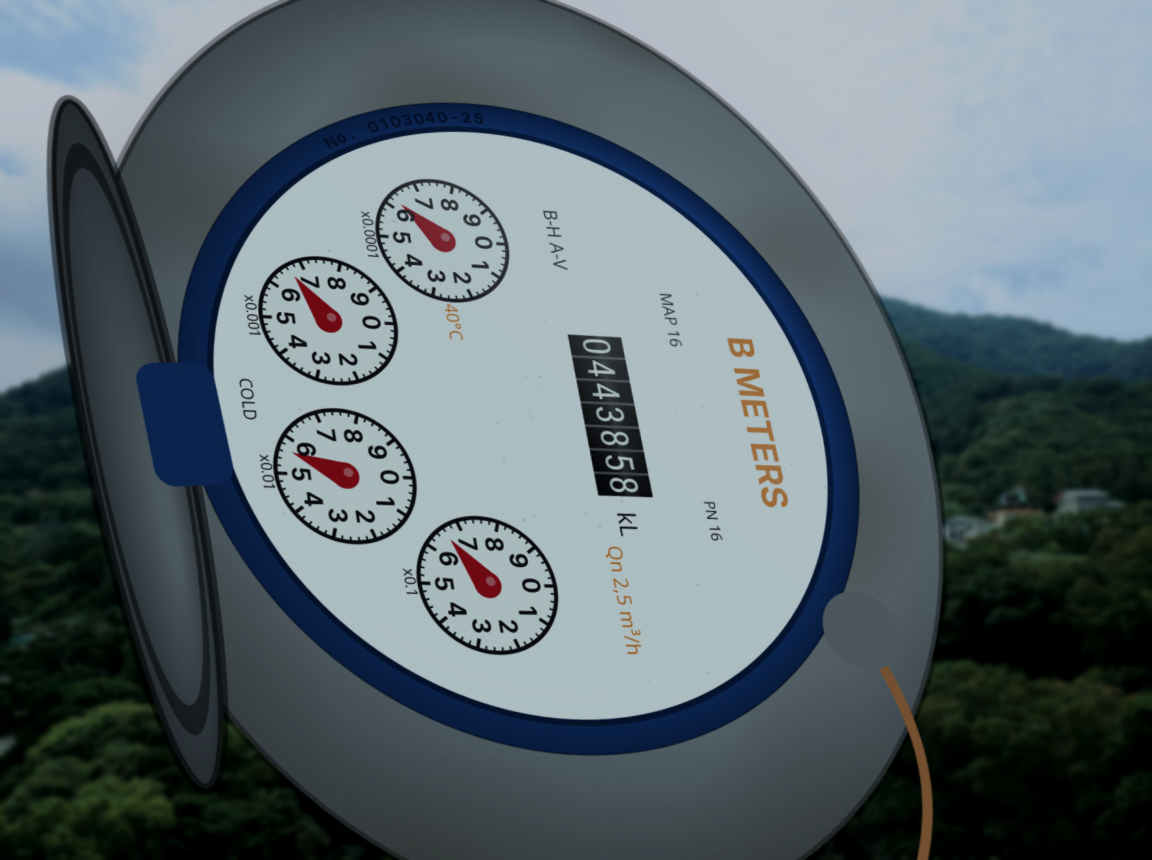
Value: 443858.6566,kL
